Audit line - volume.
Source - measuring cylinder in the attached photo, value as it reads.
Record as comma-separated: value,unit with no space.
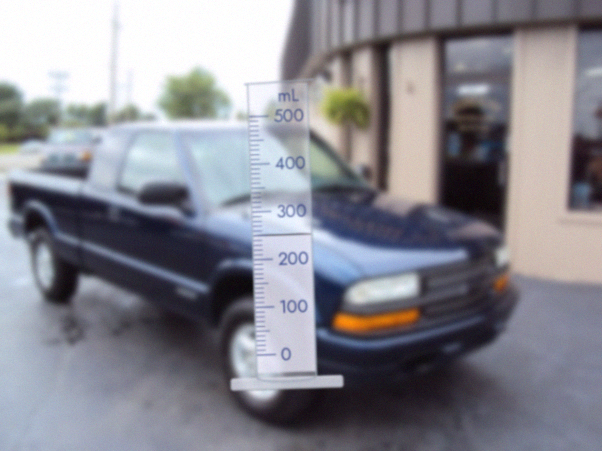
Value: 250,mL
